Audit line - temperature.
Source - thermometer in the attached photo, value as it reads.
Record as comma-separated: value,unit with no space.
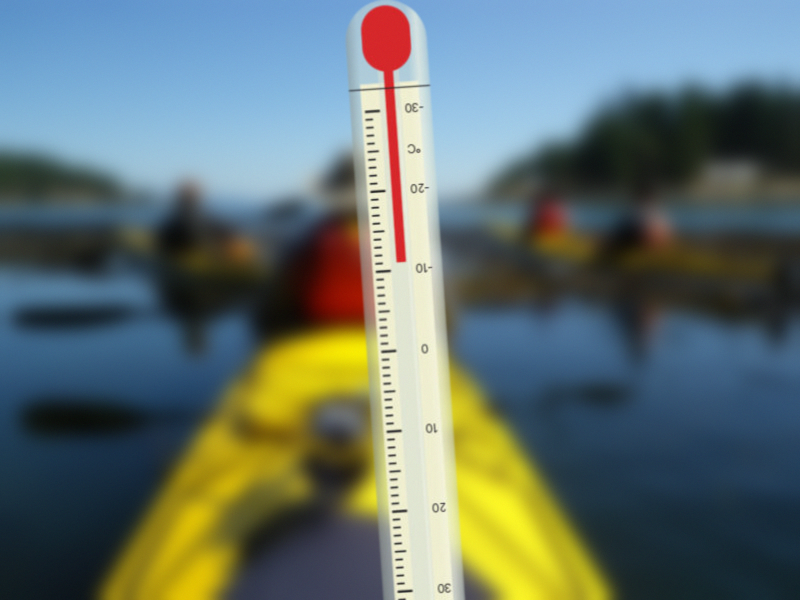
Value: -11,°C
